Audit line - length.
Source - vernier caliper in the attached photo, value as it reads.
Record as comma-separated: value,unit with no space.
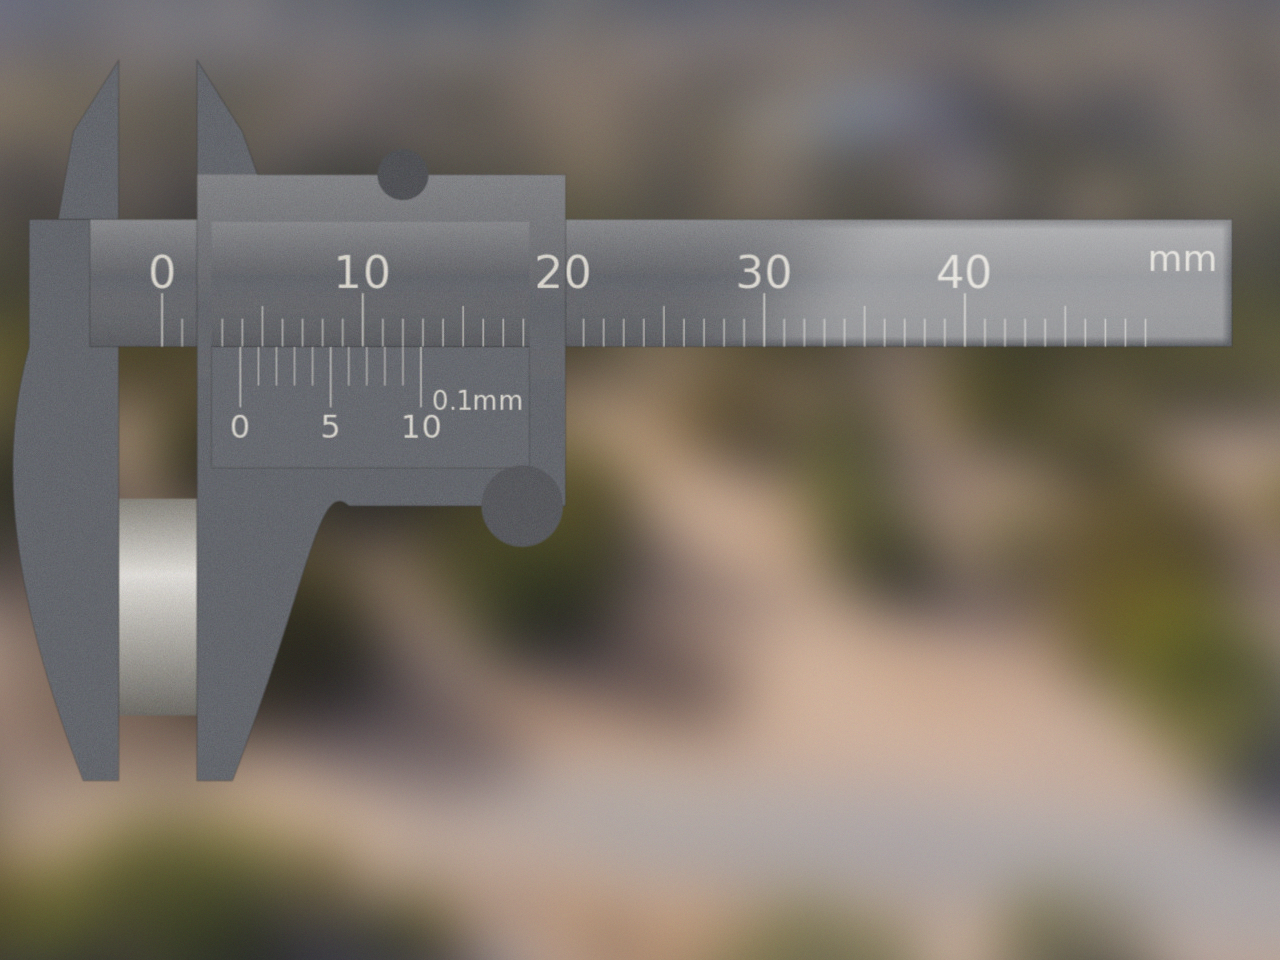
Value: 3.9,mm
